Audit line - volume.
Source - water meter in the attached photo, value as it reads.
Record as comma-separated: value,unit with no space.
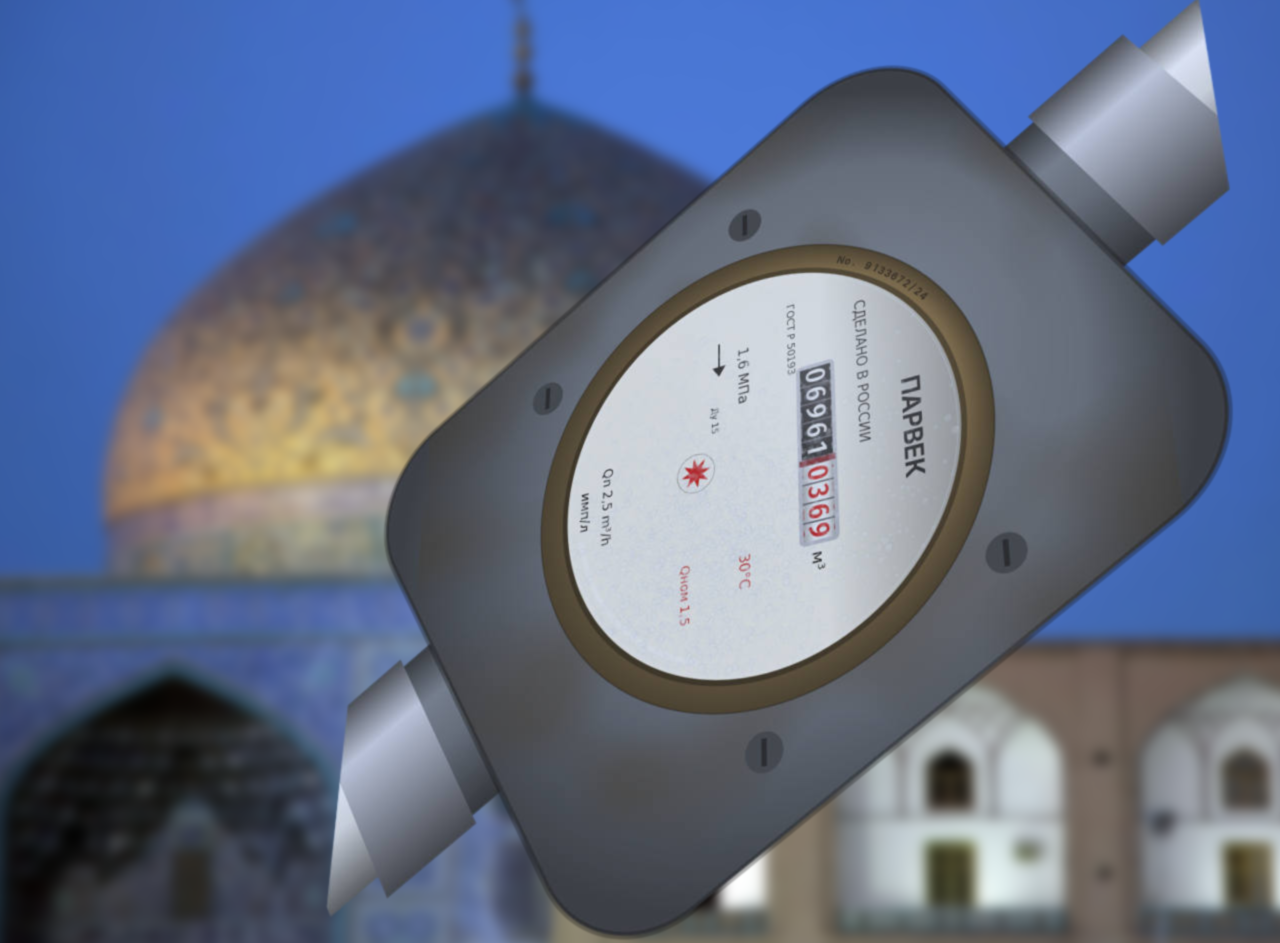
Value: 6961.0369,m³
